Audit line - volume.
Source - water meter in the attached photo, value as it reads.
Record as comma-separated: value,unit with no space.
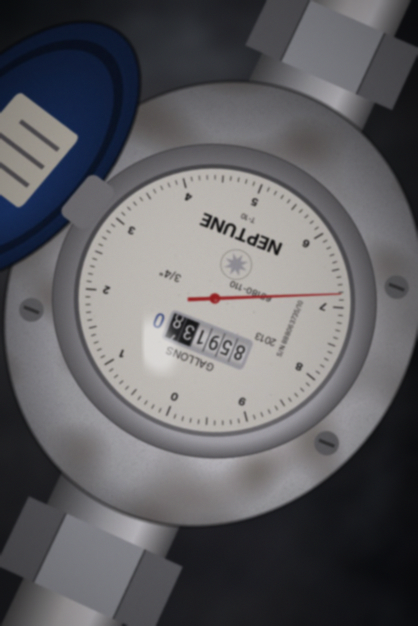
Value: 8591376.8,gal
